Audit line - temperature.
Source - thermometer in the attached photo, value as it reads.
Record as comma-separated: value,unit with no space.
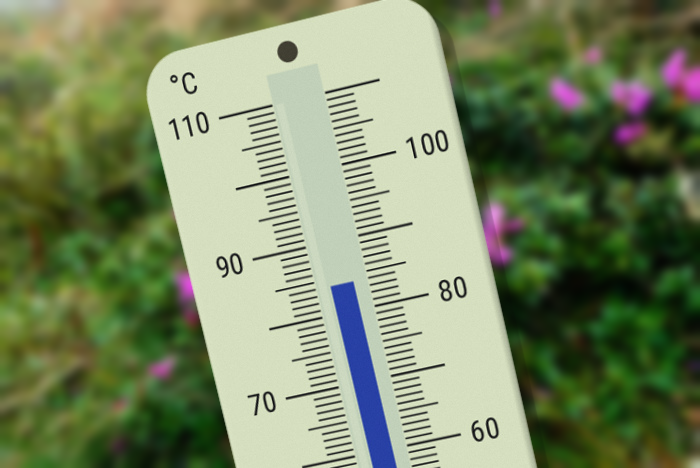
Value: 84,°C
